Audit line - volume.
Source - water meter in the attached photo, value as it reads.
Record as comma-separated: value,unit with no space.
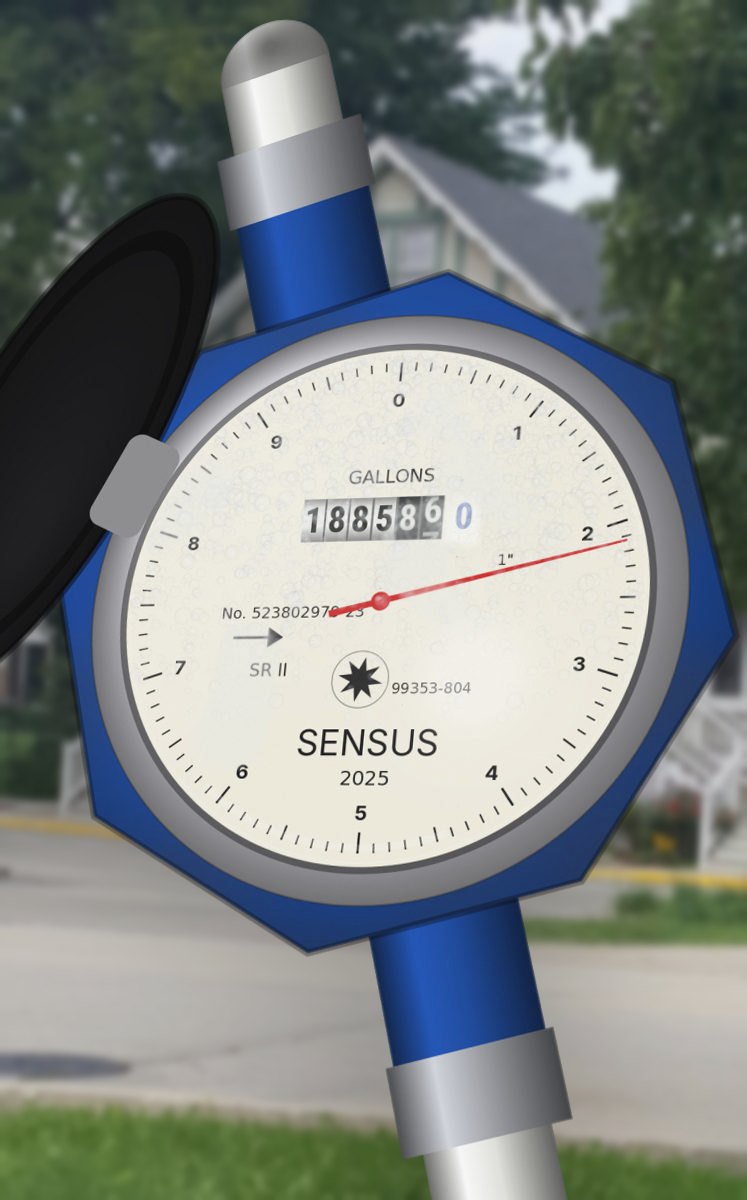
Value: 1885862.1,gal
